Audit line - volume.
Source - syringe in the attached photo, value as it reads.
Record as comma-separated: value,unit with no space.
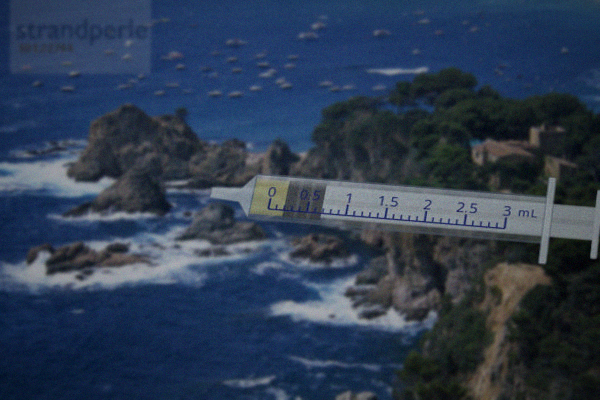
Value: 0.2,mL
